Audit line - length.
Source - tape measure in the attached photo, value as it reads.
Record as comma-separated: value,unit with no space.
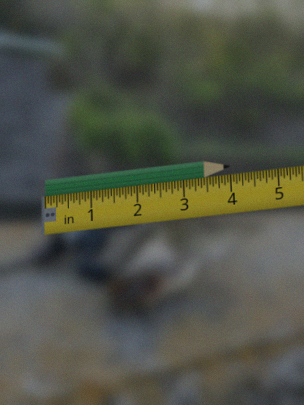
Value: 4,in
